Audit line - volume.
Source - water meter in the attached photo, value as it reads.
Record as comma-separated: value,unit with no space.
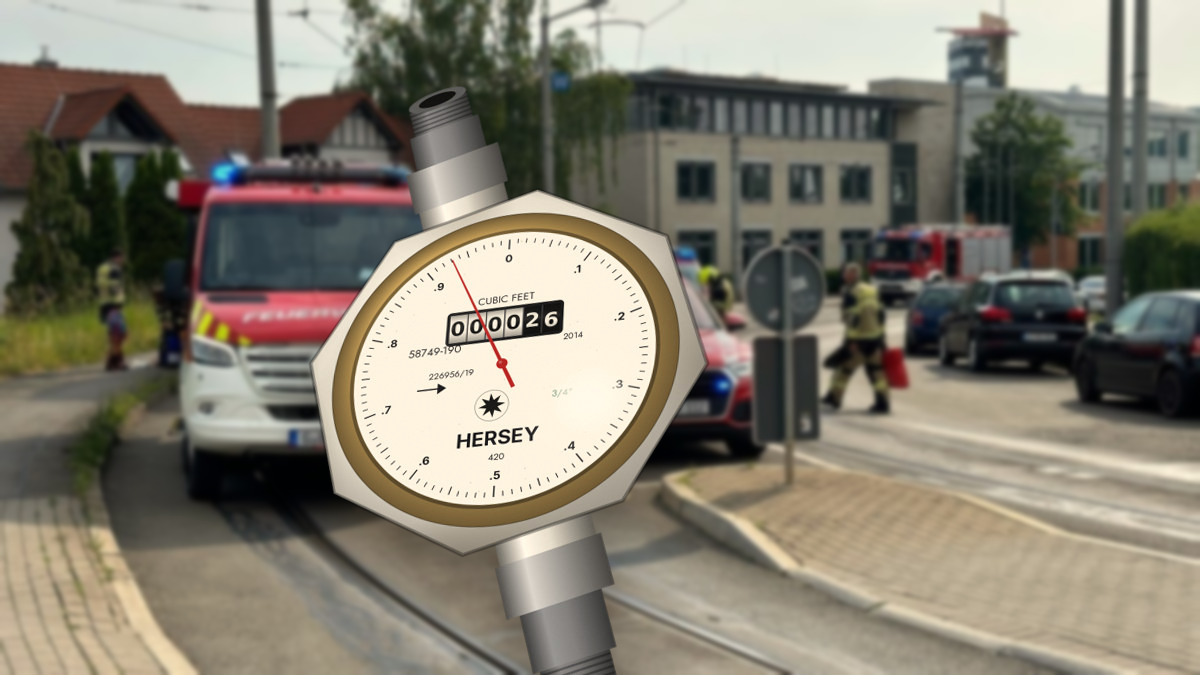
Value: 25.93,ft³
